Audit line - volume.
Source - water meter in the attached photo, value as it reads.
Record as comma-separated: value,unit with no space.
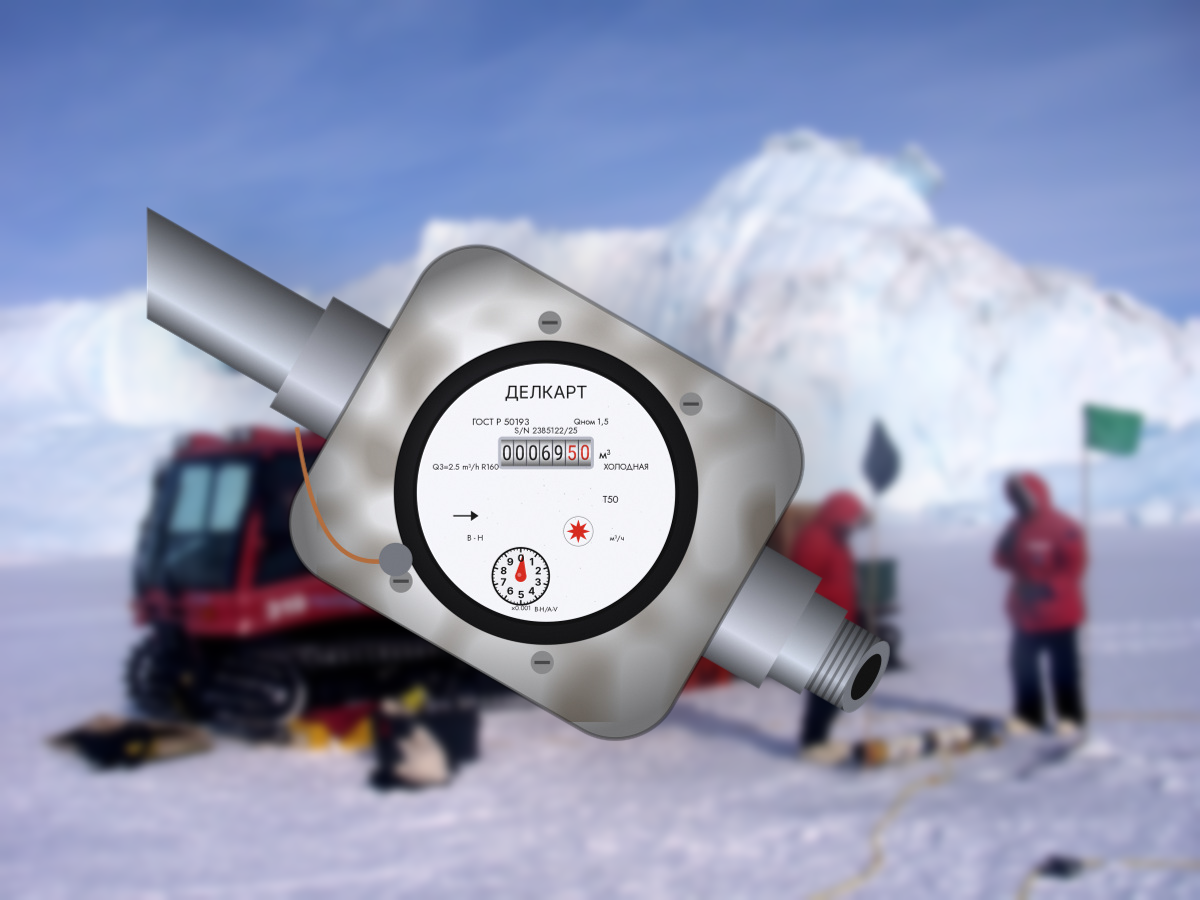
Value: 69.500,m³
